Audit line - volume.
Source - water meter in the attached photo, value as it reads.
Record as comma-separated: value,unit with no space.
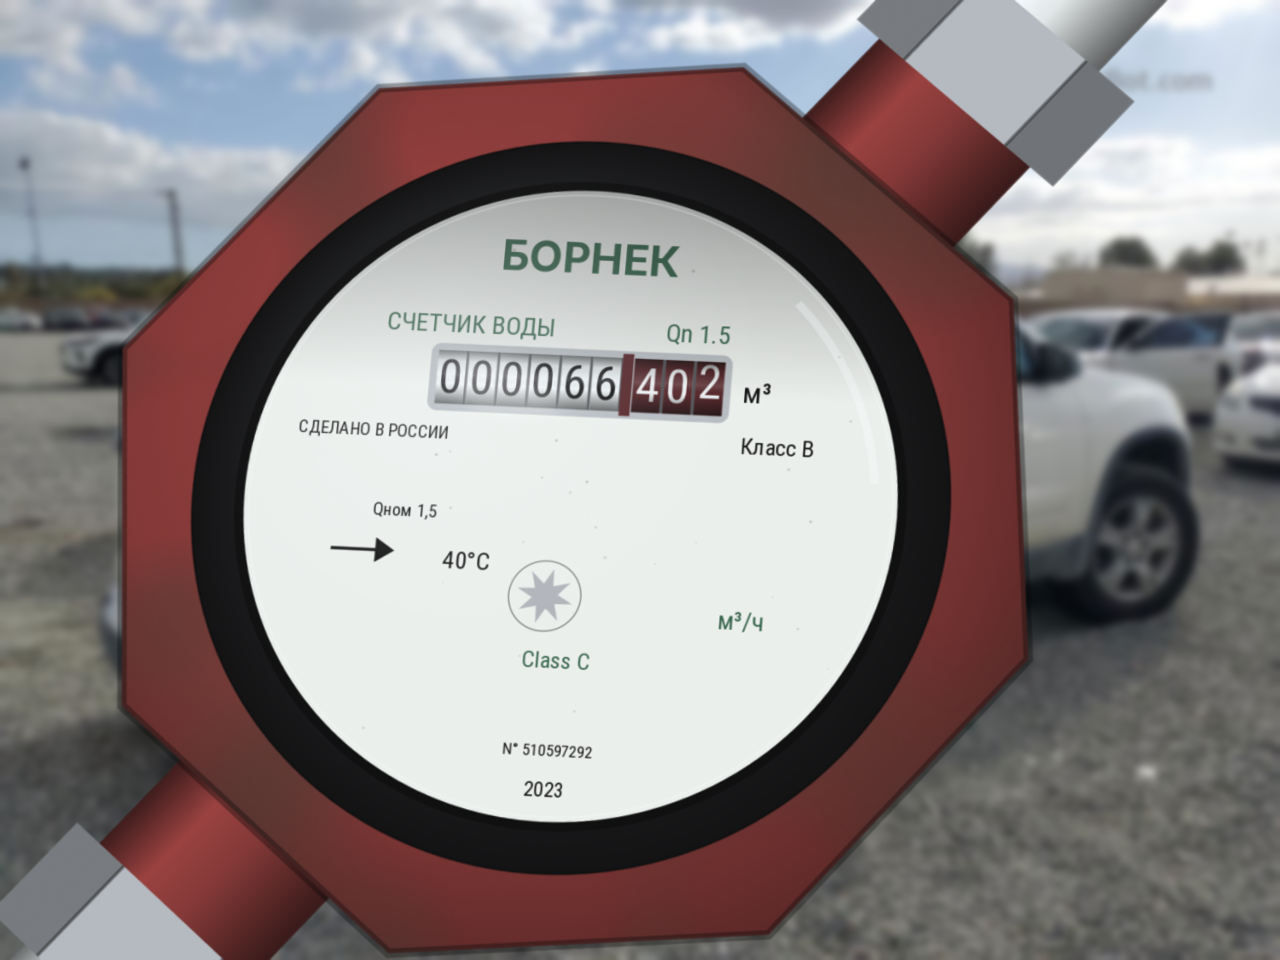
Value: 66.402,m³
